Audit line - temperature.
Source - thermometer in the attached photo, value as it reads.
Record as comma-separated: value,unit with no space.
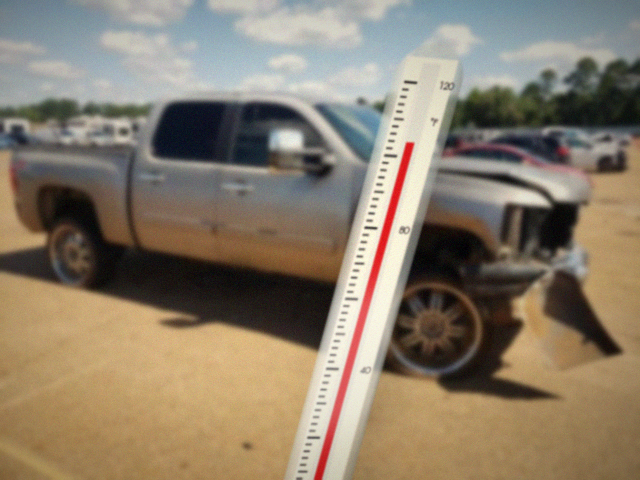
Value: 104,°F
